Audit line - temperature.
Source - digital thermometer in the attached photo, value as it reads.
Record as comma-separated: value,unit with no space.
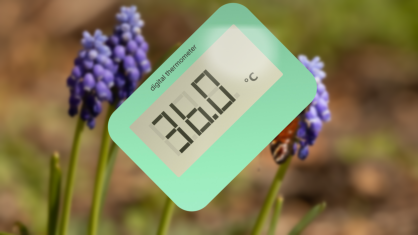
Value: 36.0,°C
